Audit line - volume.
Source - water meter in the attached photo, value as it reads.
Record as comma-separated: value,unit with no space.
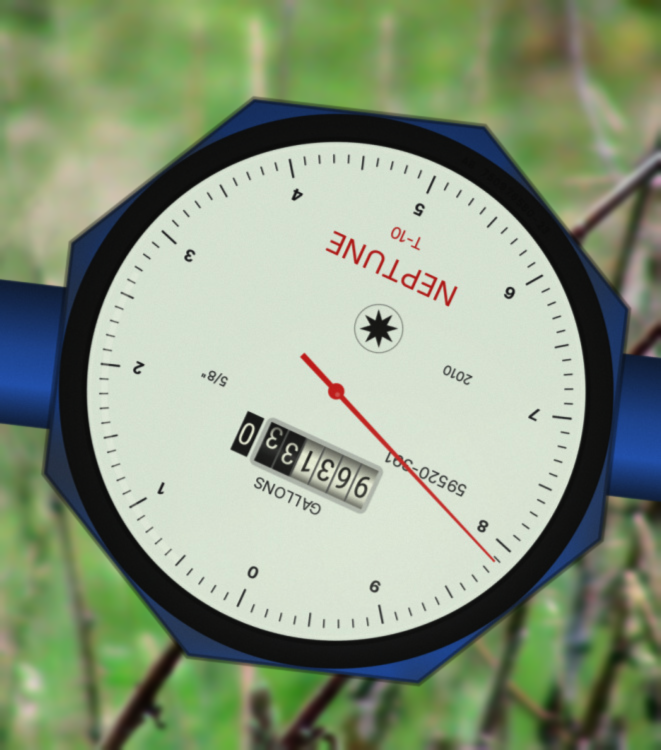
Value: 9631328.1,gal
